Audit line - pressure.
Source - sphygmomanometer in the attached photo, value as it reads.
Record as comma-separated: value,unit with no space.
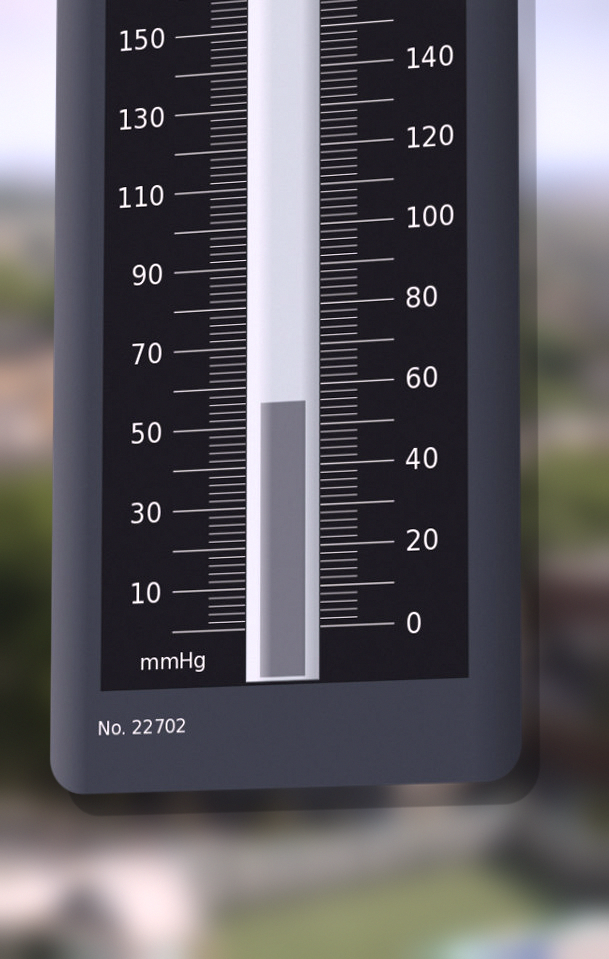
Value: 56,mmHg
